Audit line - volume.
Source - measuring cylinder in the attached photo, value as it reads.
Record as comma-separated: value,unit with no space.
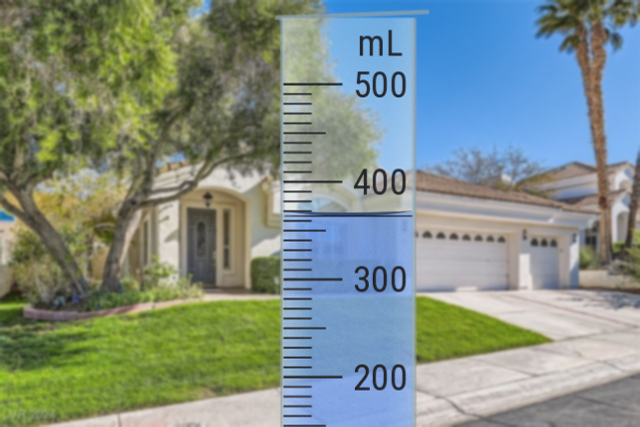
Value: 365,mL
